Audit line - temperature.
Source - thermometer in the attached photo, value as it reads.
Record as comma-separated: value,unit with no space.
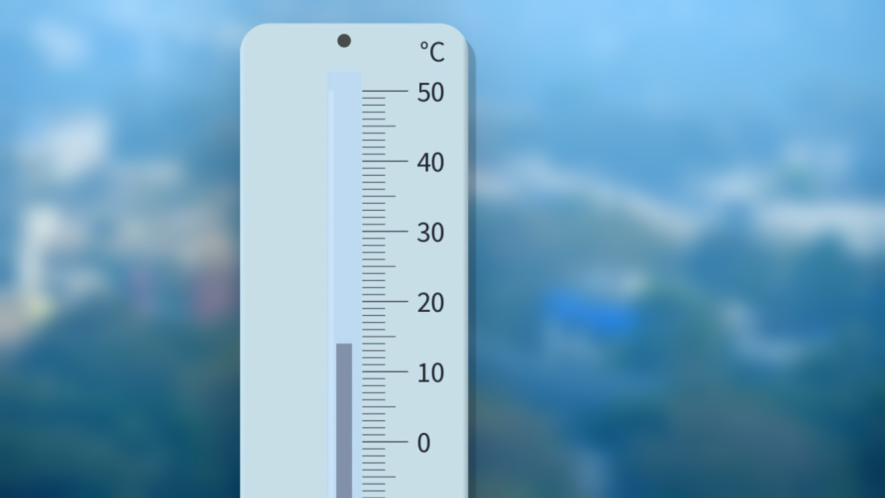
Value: 14,°C
